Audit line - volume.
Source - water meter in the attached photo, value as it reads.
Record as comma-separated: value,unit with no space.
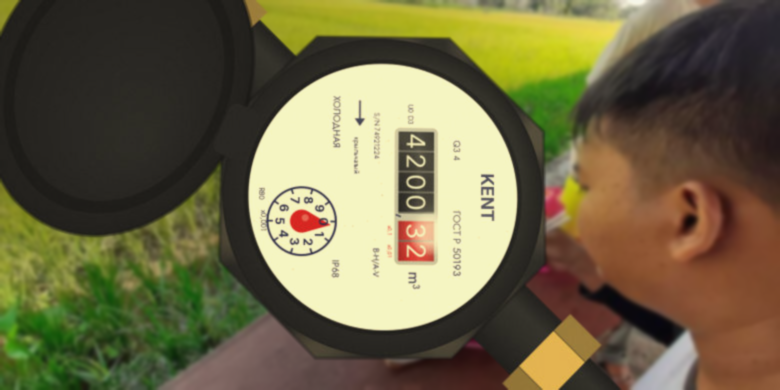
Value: 4200.320,m³
